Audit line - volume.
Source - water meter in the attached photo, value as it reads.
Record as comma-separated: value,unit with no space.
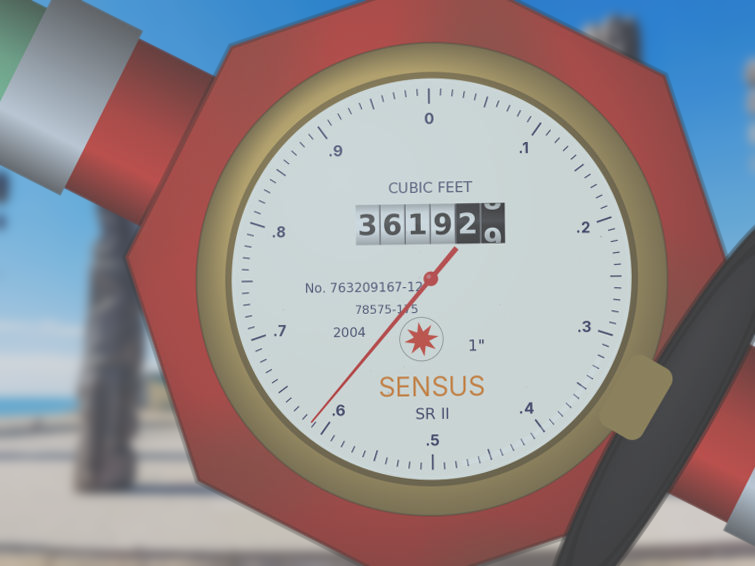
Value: 361928.61,ft³
